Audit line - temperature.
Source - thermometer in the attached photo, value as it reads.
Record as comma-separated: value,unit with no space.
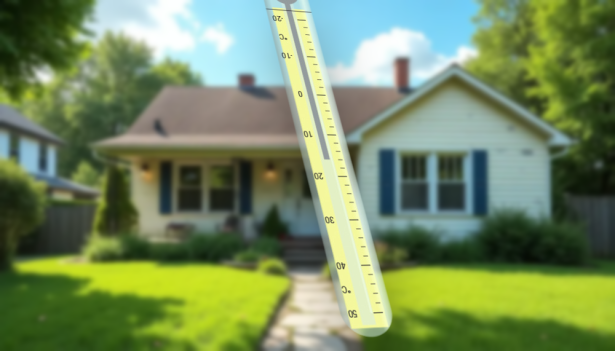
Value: 16,°C
